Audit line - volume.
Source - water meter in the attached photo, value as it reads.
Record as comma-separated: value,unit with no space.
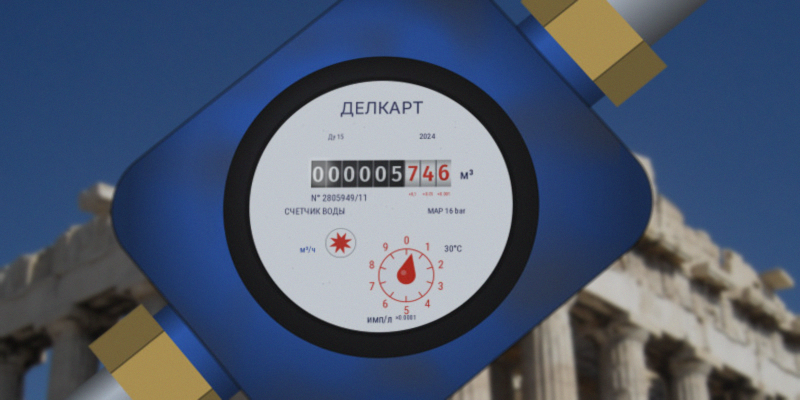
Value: 5.7460,m³
